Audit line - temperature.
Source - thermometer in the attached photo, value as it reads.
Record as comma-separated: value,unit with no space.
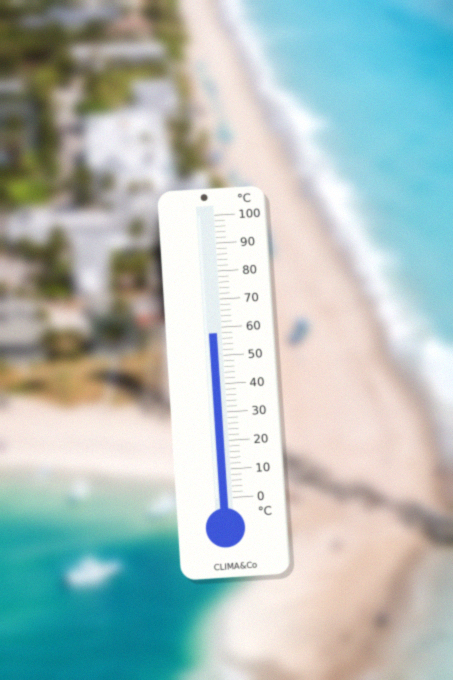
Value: 58,°C
